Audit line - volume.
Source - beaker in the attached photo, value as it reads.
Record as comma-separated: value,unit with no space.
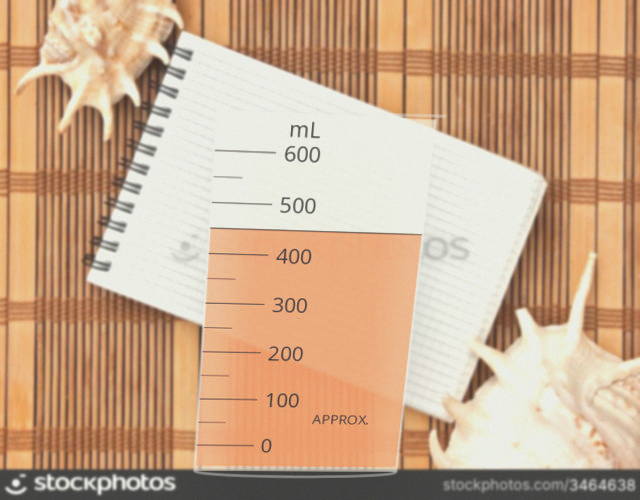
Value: 450,mL
